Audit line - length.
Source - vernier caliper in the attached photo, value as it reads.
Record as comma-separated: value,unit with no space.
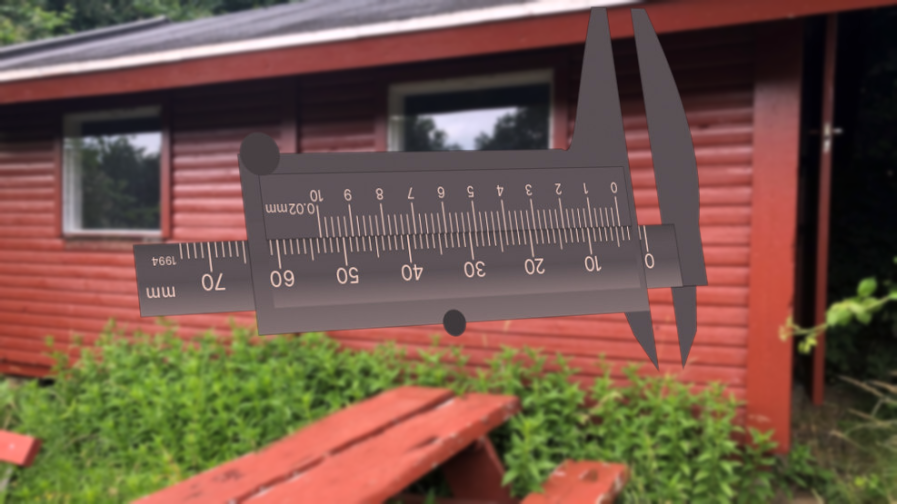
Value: 4.4,mm
